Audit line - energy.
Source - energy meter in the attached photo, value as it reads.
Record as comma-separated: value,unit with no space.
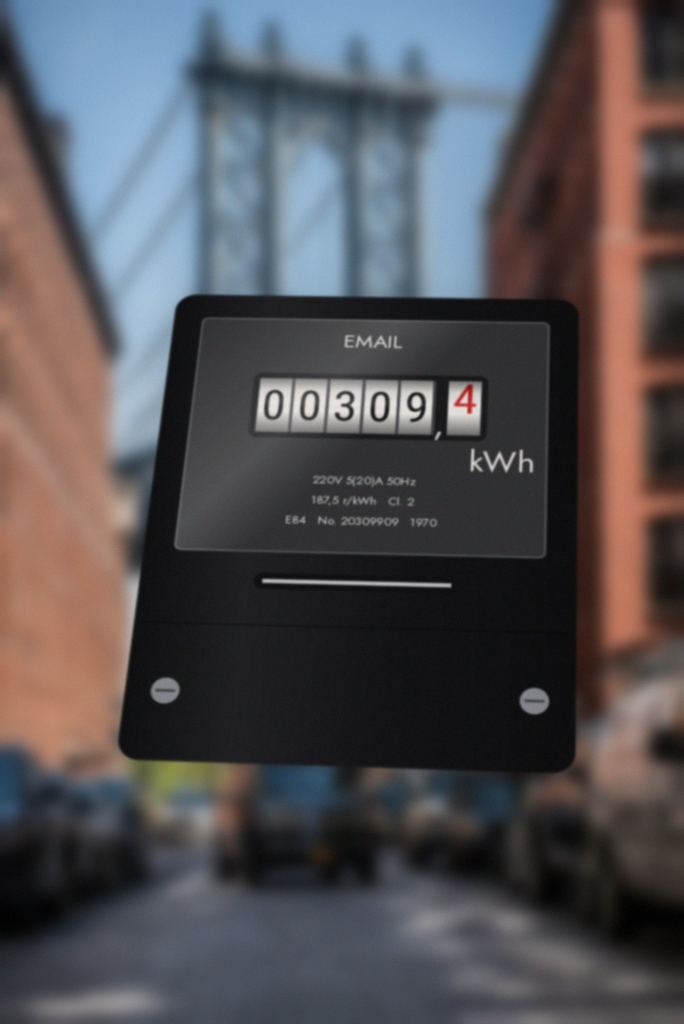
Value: 309.4,kWh
